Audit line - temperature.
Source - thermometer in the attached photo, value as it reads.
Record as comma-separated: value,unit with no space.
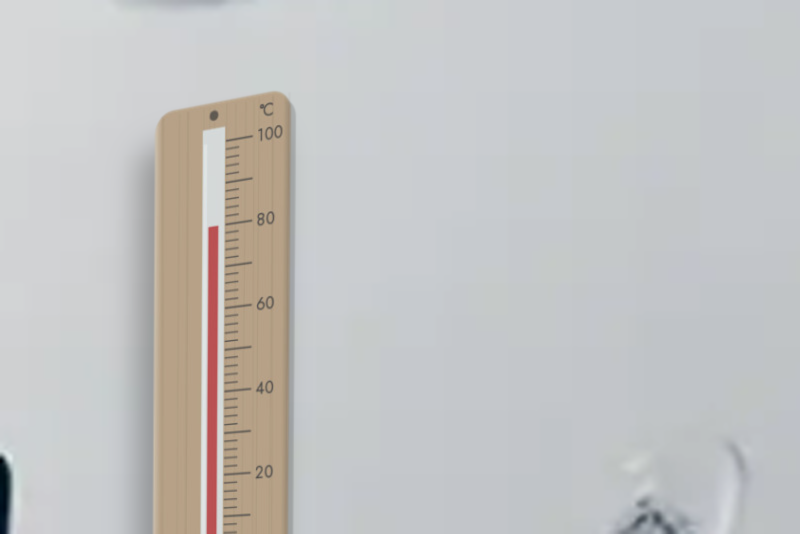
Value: 80,°C
